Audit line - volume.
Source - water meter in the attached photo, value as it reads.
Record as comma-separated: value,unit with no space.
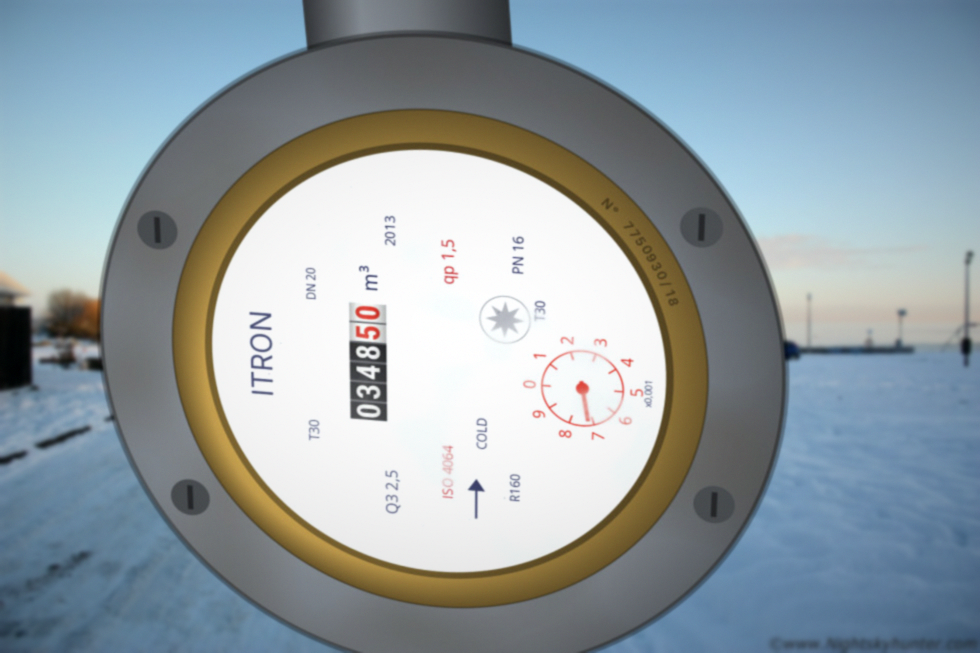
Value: 348.507,m³
